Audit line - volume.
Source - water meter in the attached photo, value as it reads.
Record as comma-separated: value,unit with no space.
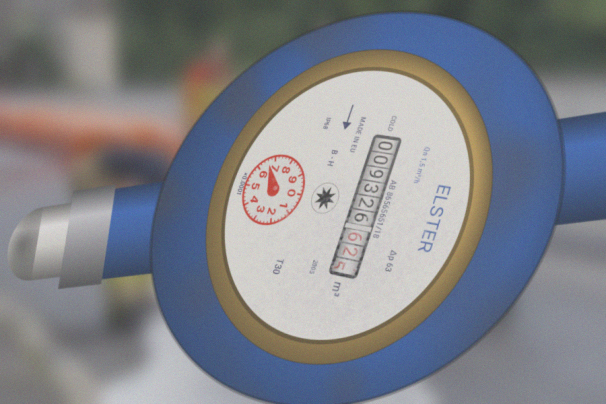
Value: 9326.6246,m³
